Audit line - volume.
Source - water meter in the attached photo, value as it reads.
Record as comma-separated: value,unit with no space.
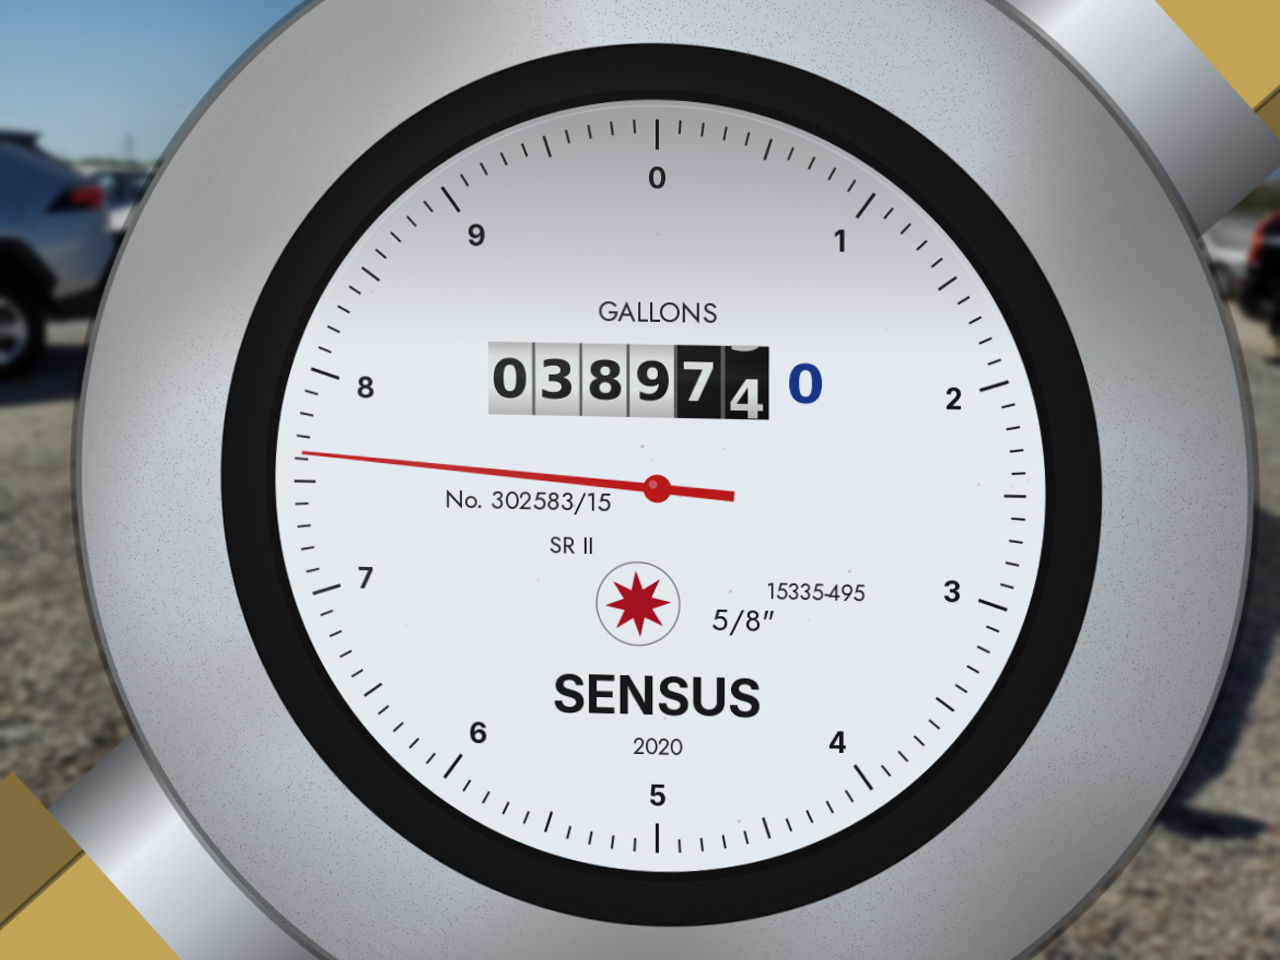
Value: 389737.6,gal
